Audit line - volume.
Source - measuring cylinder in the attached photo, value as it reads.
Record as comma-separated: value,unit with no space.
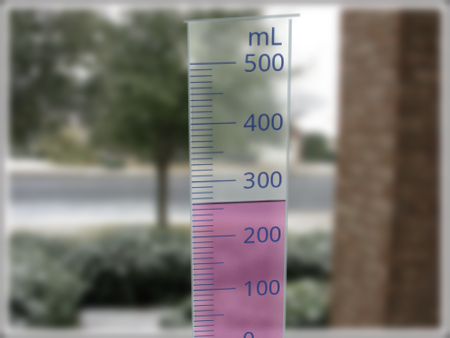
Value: 260,mL
